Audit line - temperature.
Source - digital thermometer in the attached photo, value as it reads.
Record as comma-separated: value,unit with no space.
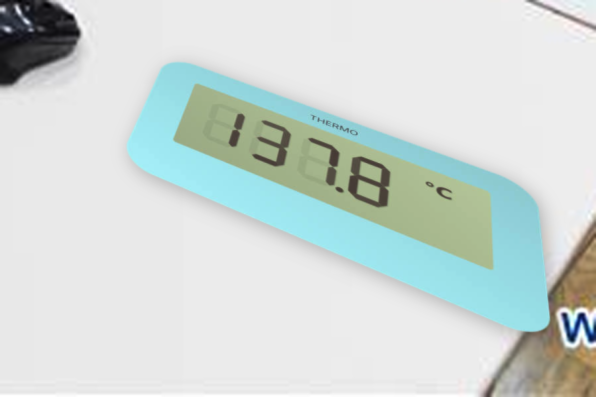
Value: 137.8,°C
